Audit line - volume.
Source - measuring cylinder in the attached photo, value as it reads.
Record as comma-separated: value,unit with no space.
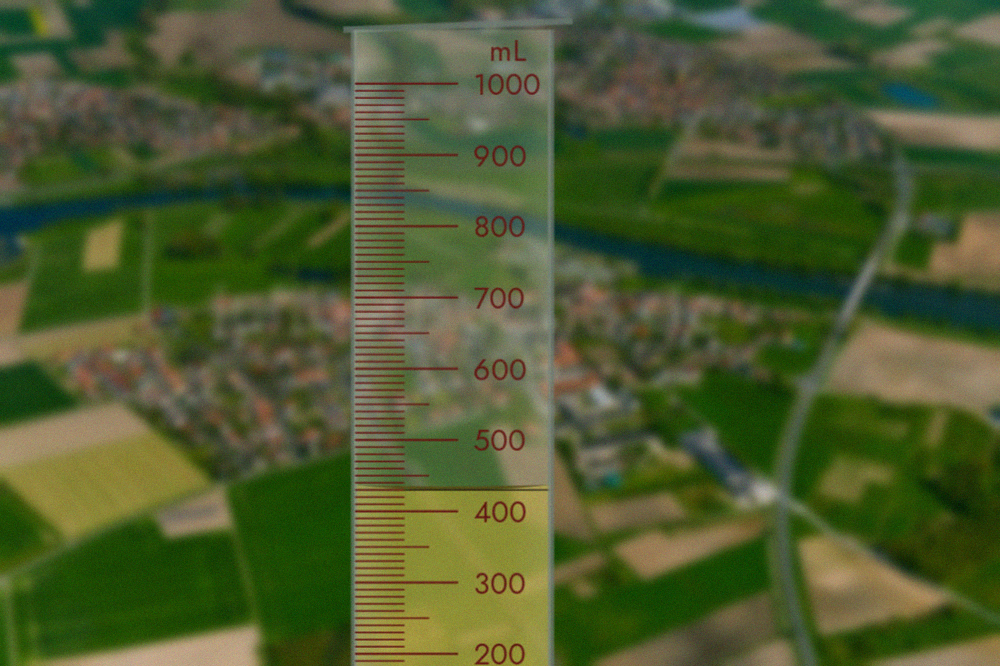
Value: 430,mL
